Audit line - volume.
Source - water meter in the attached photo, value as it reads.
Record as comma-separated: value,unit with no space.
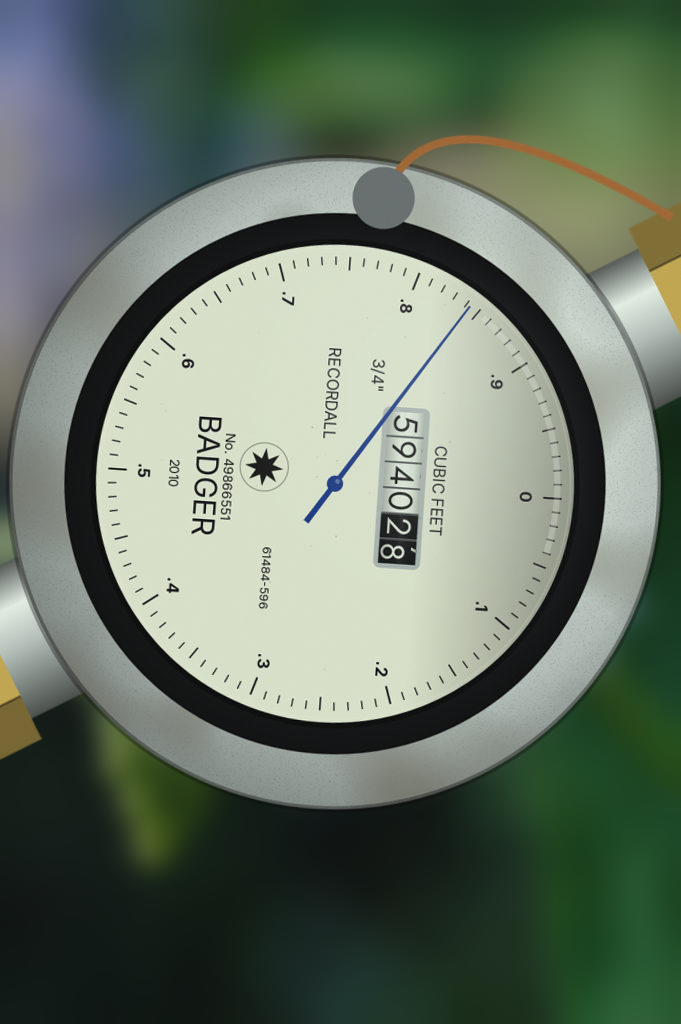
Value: 594027.84,ft³
